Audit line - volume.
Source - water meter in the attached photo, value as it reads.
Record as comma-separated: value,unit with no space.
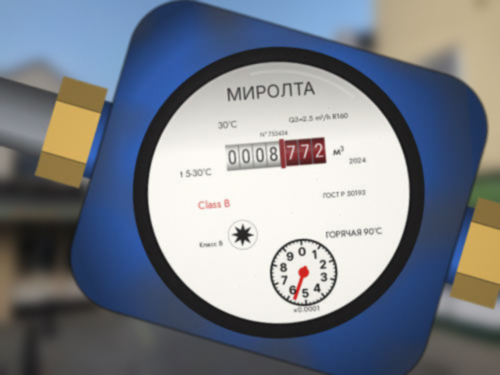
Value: 8.7725,m³
